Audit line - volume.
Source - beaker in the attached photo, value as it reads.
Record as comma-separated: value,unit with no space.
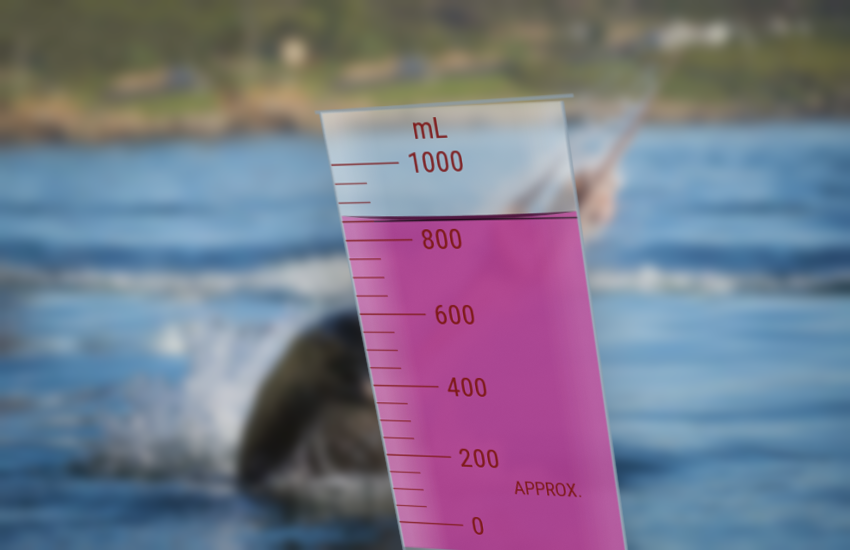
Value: 850,mL
